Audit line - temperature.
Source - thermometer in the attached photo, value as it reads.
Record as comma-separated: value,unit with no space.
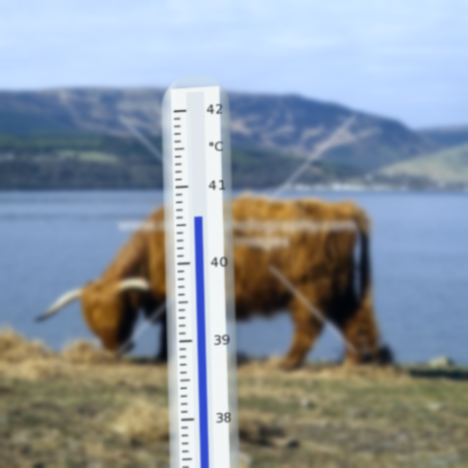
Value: 40.6,°C
